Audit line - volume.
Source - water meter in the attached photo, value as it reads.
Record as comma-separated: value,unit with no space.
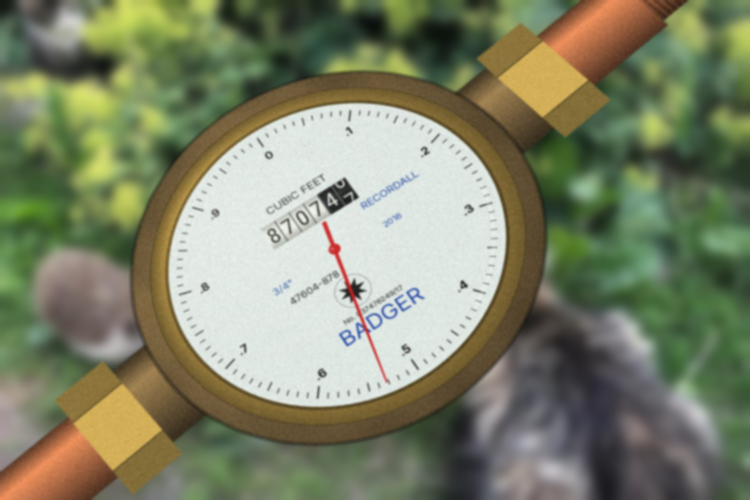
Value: 870746.53,ft³
